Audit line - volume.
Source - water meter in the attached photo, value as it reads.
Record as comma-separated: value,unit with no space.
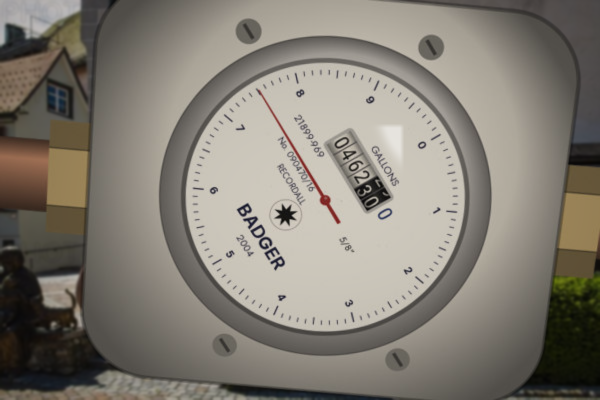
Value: 462297.5,gal
